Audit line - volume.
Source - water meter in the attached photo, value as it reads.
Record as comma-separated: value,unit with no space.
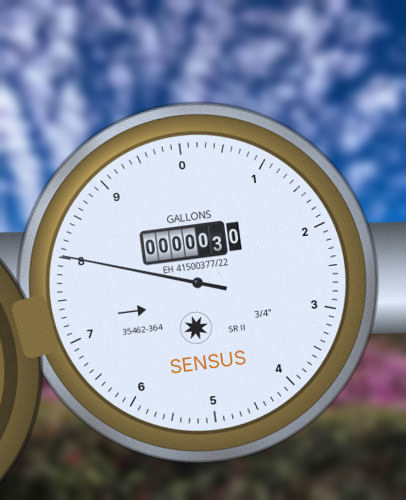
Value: 28.0,gal
